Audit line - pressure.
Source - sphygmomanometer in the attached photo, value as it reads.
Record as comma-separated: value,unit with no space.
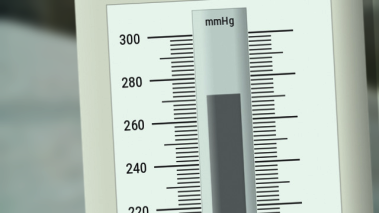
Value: 272,mmHg
